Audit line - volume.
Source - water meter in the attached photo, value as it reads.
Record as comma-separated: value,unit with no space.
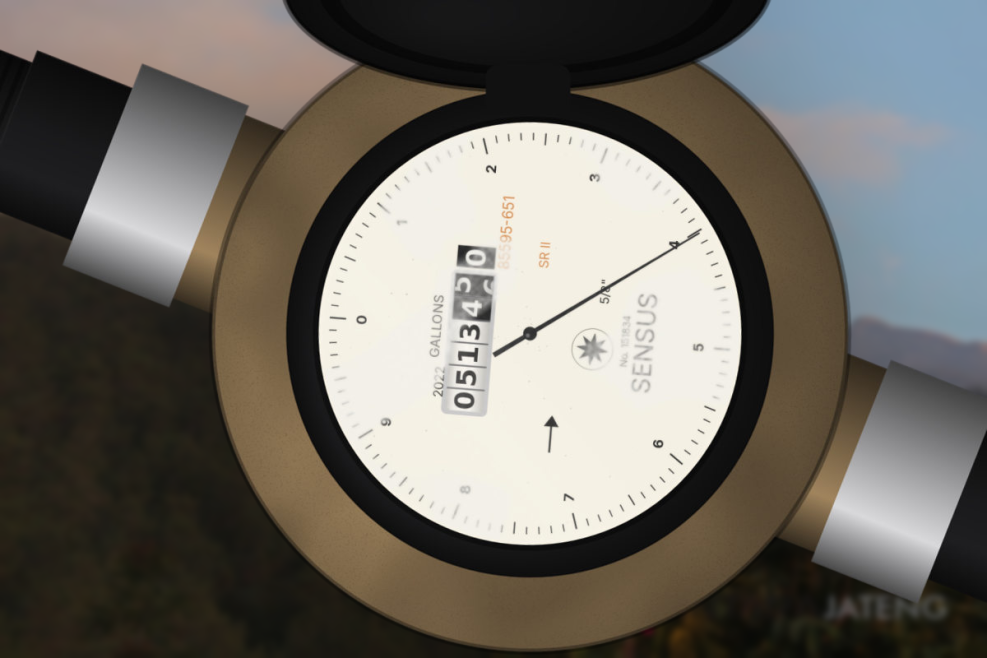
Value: 513454.0,gal
